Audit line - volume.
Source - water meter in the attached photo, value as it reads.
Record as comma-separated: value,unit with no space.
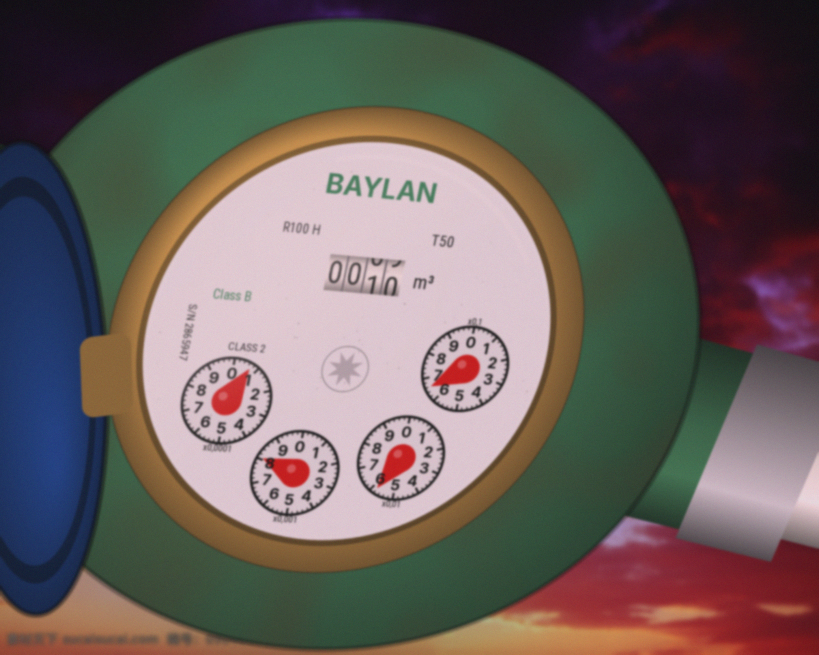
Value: 9.6580,m³
